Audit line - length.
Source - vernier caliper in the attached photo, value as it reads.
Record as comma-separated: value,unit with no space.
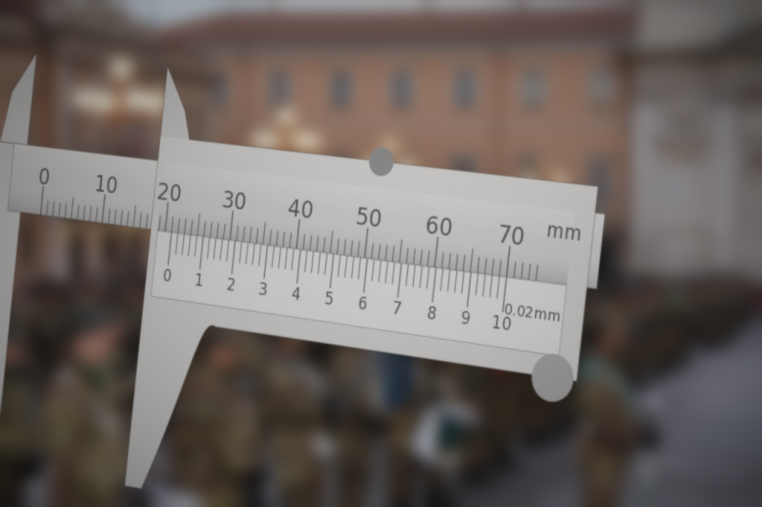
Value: 21.0,mm
